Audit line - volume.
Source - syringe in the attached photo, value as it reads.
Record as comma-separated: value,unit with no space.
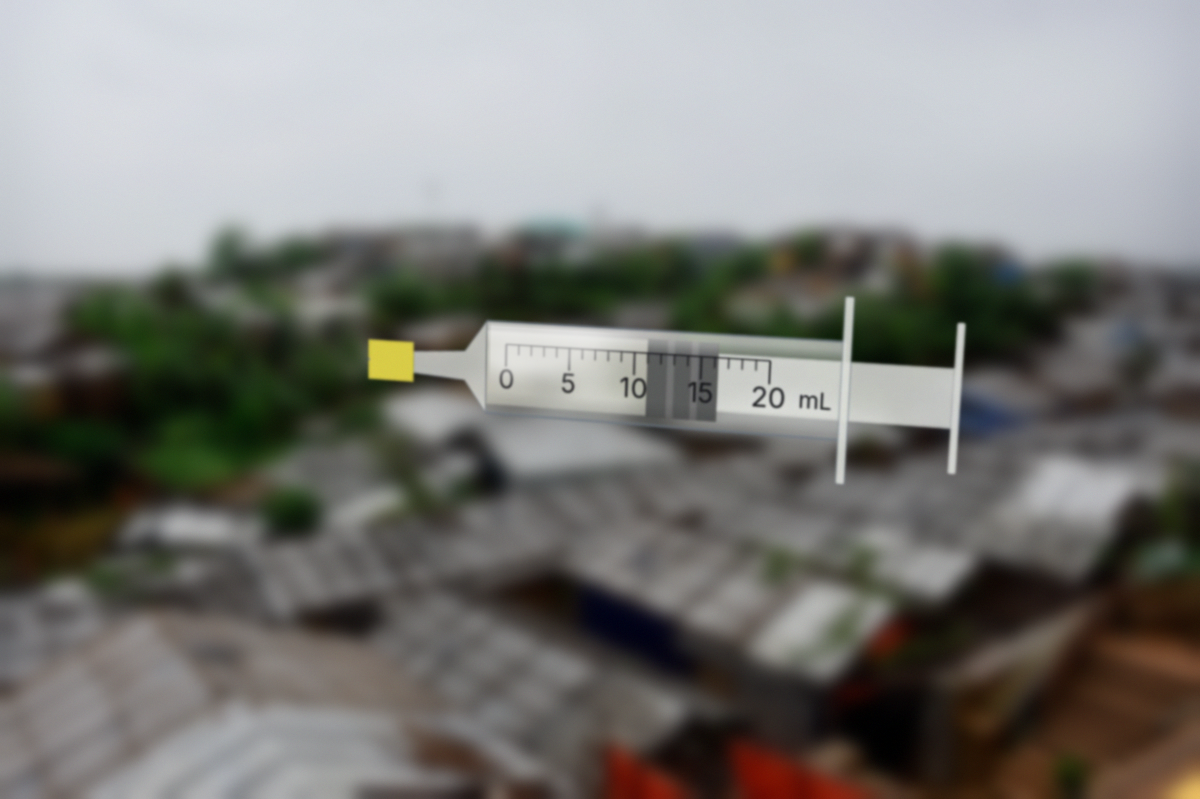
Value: 11,mL
